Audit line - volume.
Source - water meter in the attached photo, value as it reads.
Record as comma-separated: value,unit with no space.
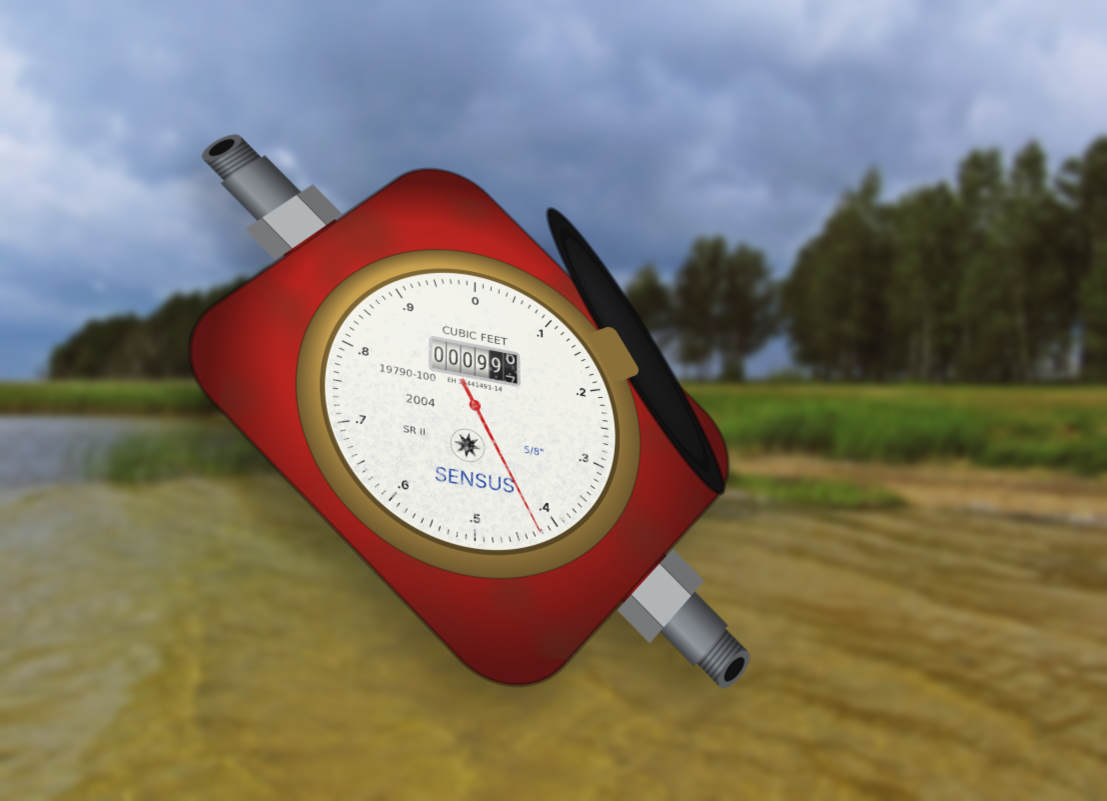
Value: 996.42,ft³
